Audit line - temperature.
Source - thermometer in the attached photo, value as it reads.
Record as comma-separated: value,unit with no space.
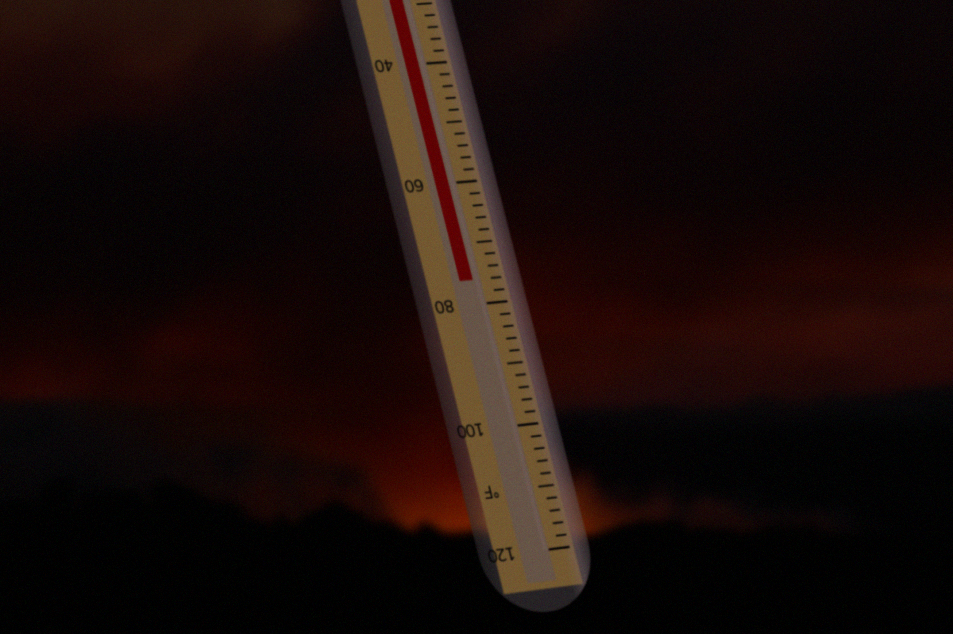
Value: 76,°F
